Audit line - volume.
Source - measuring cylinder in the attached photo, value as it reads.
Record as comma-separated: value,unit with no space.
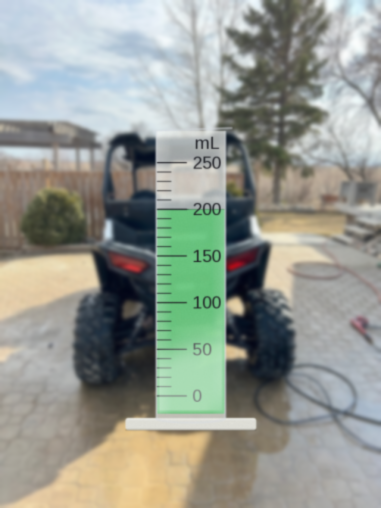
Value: 200,mL
